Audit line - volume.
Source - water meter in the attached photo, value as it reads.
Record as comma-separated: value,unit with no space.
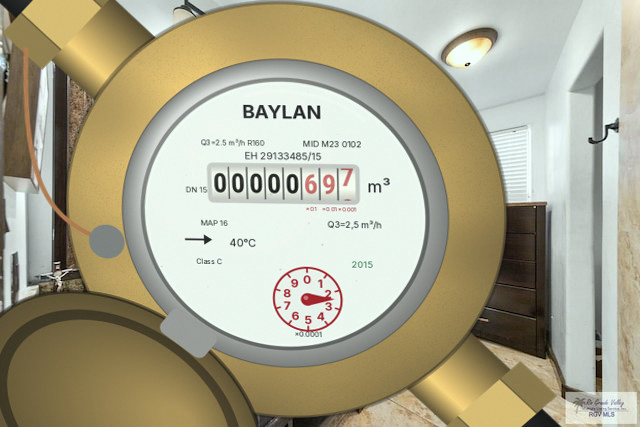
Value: 0.6972,m³
